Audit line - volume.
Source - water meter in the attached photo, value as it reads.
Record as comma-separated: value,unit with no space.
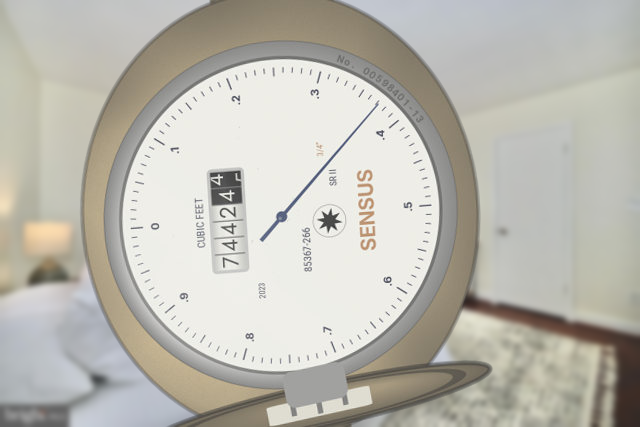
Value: 744244.37,ft³
